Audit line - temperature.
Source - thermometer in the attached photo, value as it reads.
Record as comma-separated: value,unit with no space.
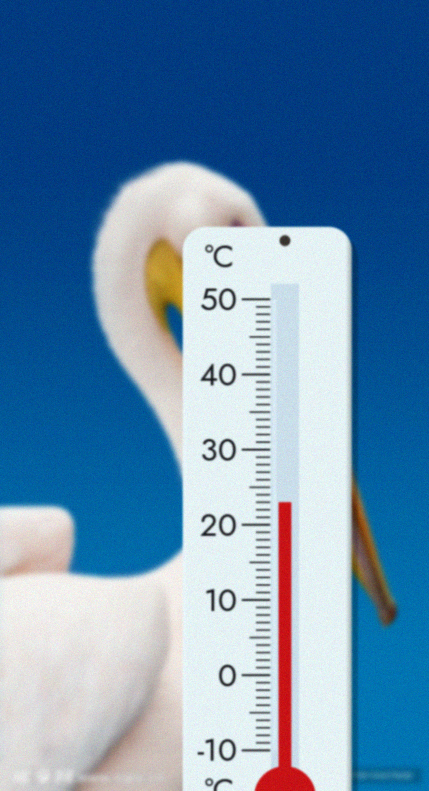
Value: 23,°C
